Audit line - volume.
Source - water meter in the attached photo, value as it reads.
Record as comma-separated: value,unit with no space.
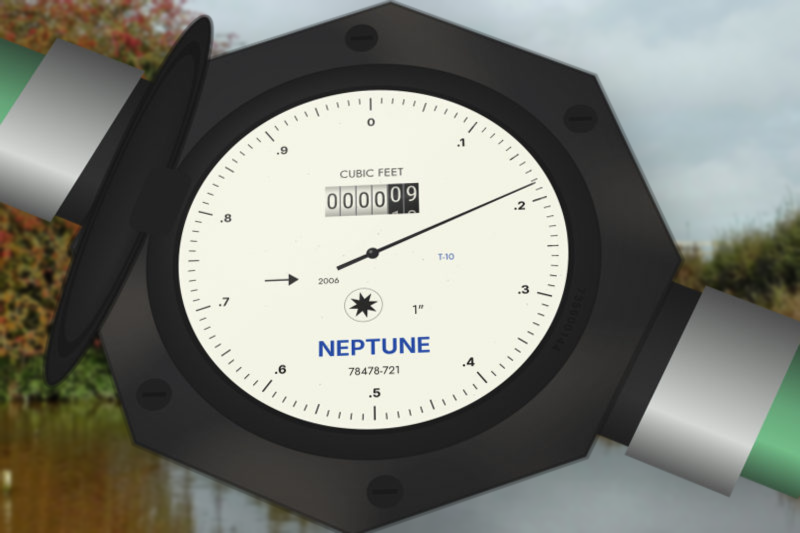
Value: 9.18,ft³
